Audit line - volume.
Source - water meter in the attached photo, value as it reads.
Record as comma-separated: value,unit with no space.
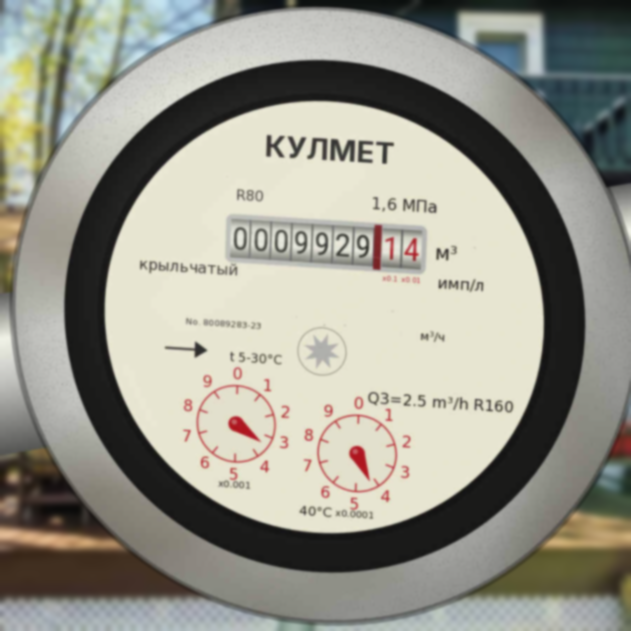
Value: 9929.1434,m³
